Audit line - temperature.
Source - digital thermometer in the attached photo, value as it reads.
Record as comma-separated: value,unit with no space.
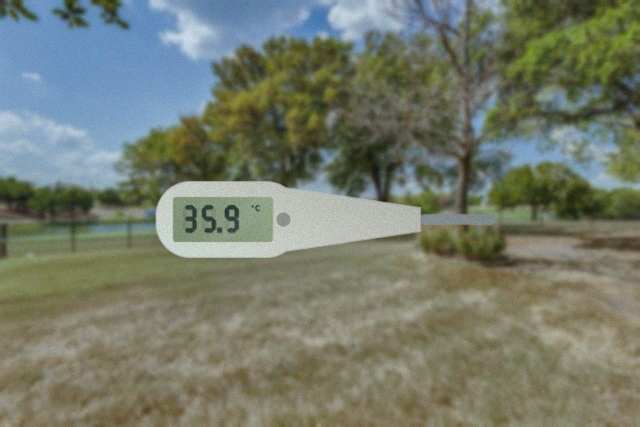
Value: 35.9,°C
